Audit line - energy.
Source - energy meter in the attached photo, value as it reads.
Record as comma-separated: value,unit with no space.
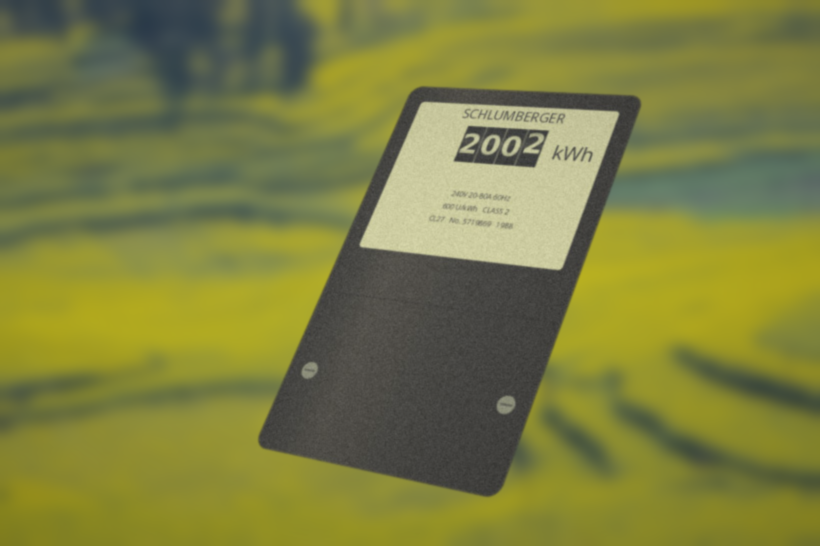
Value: 2002,kWh
